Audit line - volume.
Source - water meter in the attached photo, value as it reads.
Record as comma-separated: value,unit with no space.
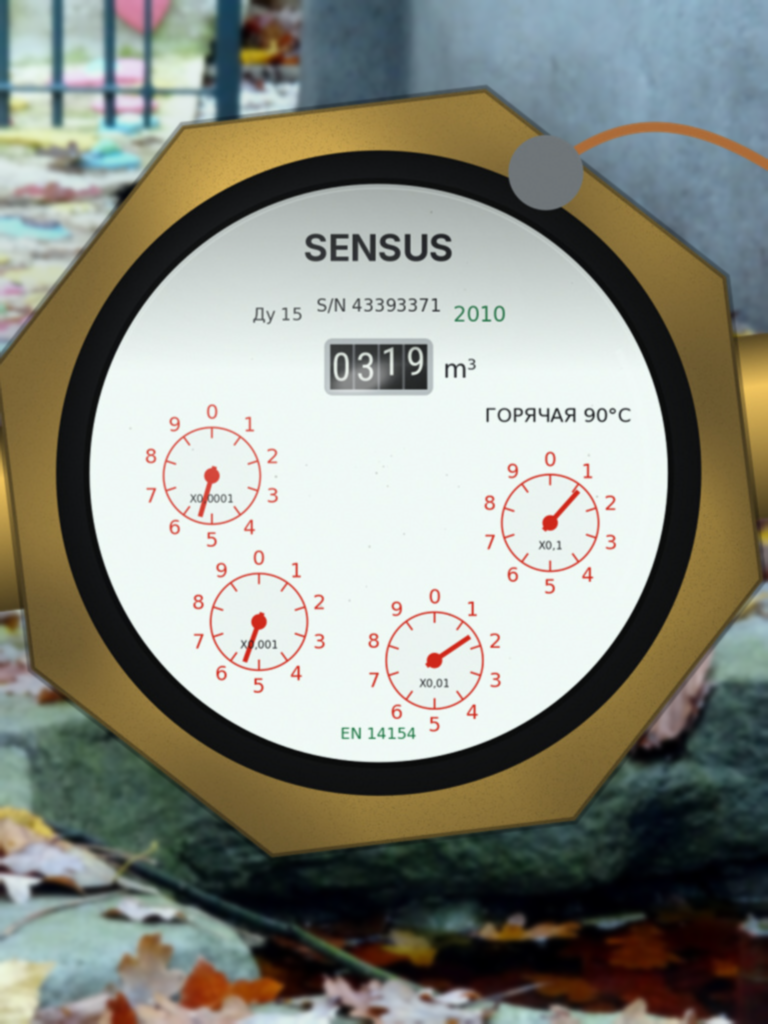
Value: 319.1155,m³
